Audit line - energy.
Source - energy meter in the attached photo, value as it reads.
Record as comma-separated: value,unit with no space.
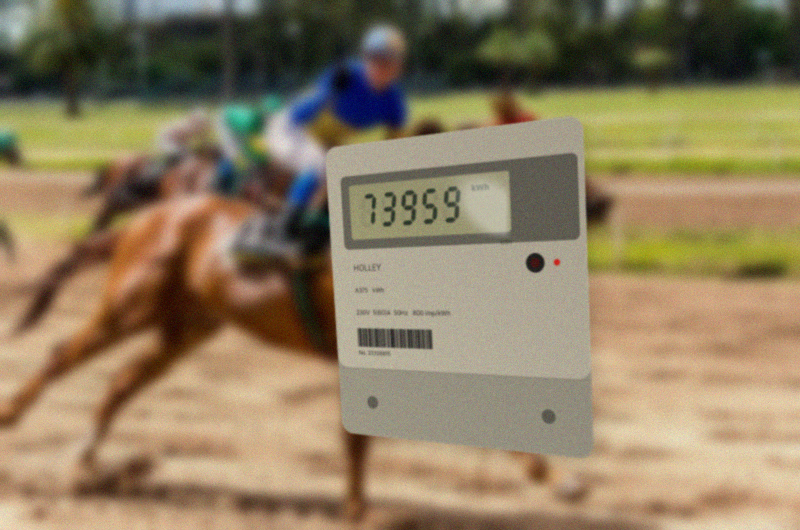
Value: 73959,kWh
